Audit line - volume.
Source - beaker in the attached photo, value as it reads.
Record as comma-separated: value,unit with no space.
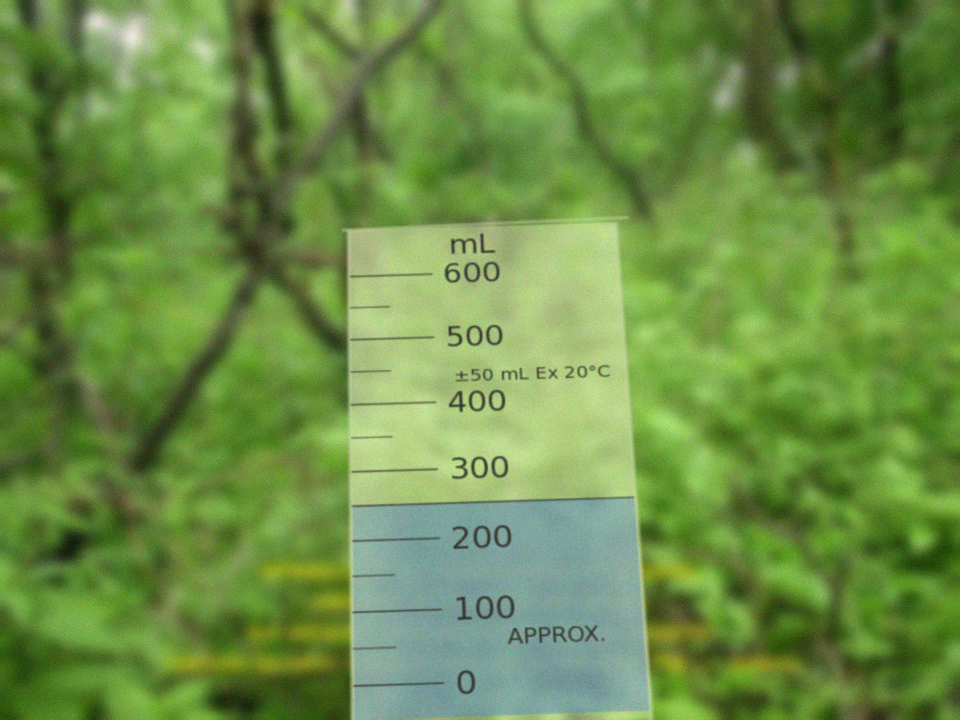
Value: 250,mL
